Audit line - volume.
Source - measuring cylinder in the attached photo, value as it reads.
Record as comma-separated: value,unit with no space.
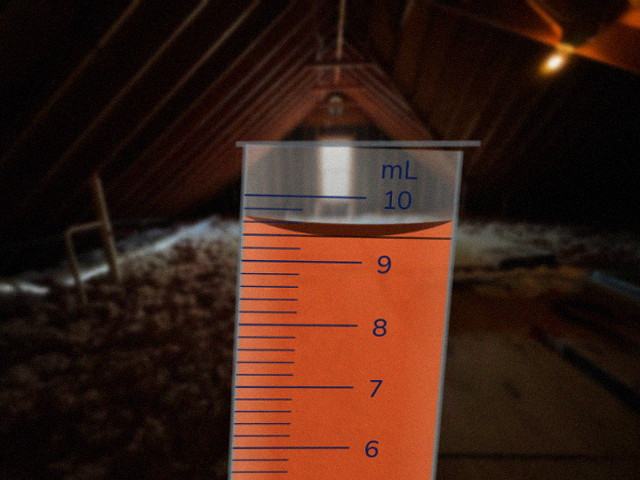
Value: 9.4,mL
